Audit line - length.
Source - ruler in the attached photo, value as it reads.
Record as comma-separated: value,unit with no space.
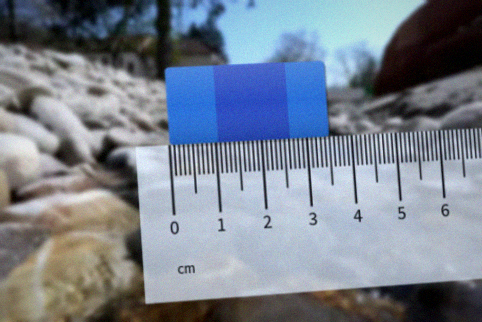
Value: 3.5,cm
